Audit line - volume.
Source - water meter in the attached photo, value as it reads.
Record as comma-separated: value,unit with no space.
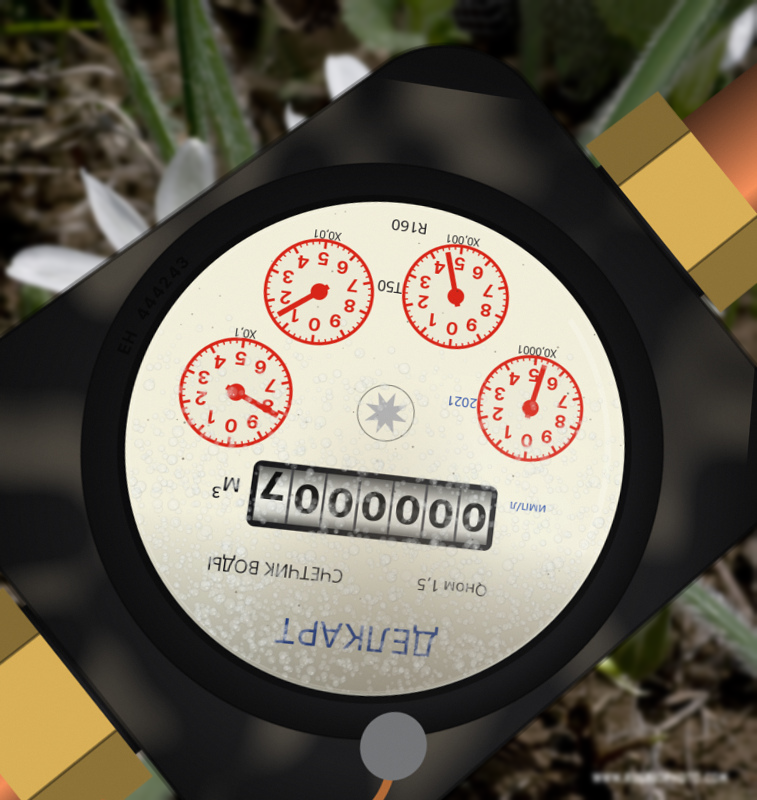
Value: 6.8145,m³
